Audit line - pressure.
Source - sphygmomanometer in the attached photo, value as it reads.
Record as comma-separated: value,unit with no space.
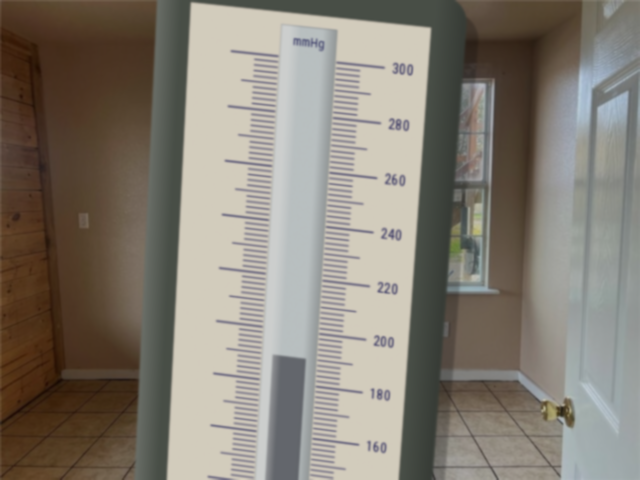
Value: 190,mmHg
